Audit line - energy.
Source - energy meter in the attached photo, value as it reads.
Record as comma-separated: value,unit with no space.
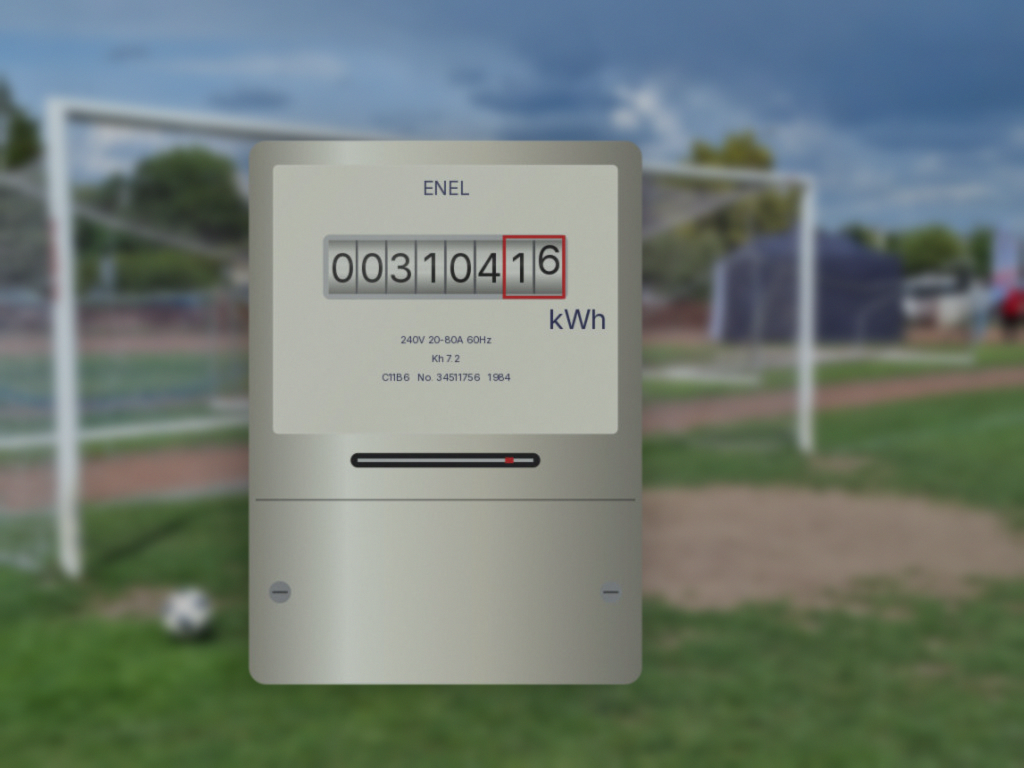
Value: 3104.16,kWh
